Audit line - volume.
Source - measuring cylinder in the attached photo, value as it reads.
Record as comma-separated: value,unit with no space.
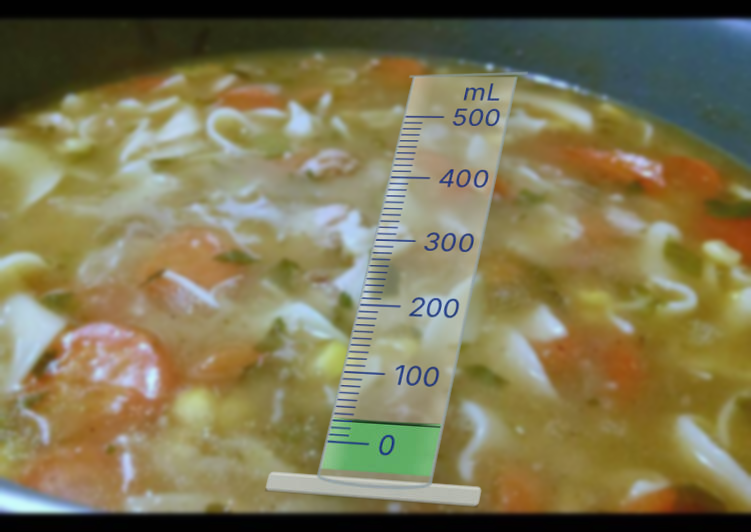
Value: 30,mL
